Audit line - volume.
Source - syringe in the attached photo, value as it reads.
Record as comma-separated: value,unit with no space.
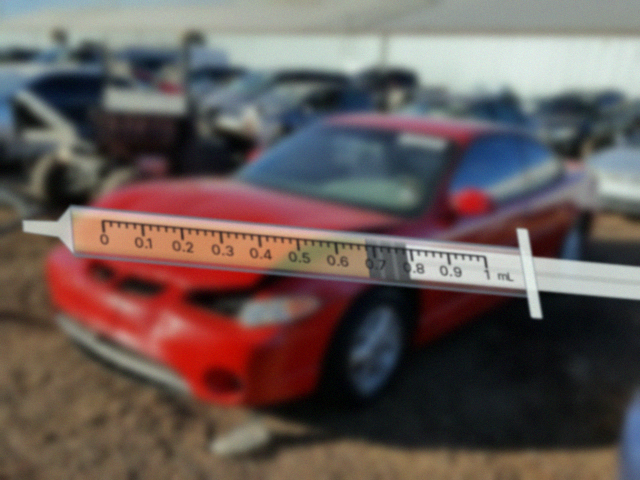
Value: 0.68,mL
